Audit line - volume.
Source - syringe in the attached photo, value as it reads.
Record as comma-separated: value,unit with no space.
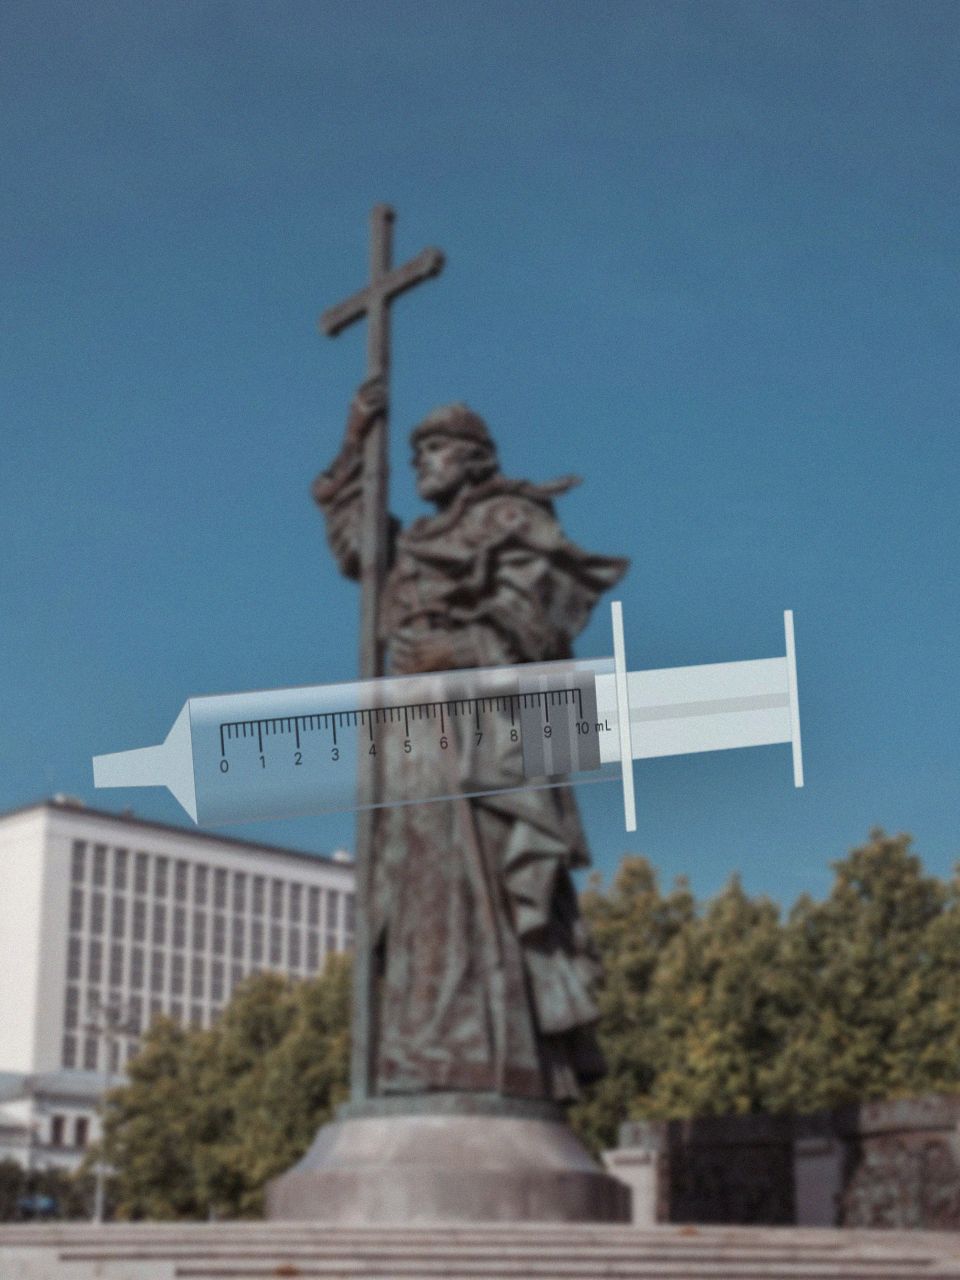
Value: 8.2,mL
